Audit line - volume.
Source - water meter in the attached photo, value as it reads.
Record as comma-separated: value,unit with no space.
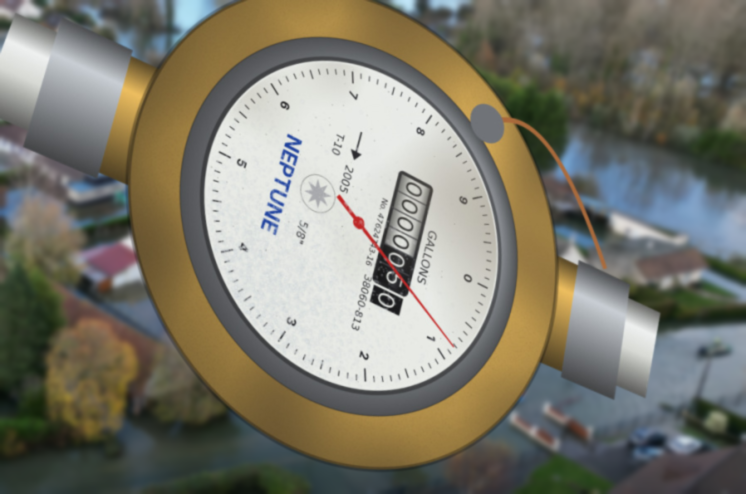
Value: 50.8,gal
